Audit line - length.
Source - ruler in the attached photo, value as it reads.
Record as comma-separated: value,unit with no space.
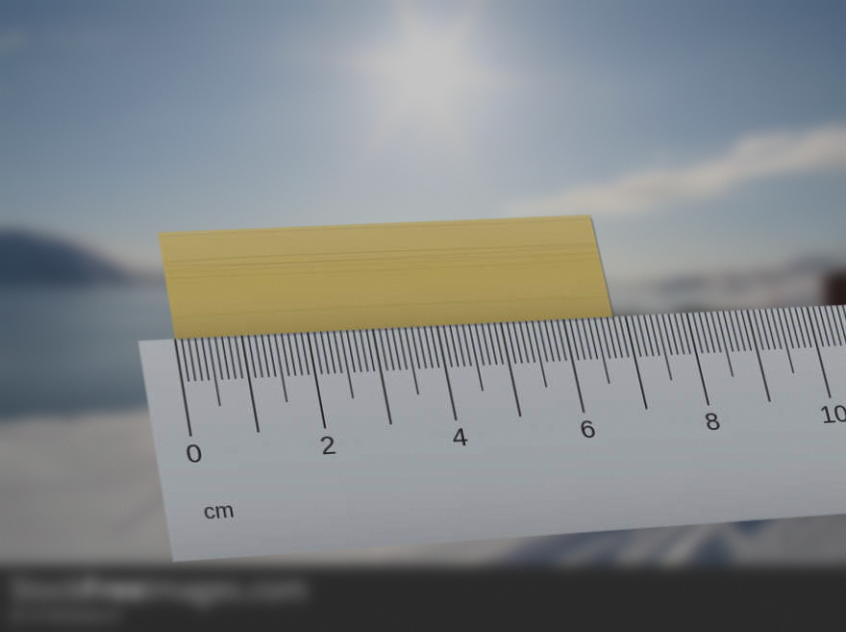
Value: 6.8,cm
